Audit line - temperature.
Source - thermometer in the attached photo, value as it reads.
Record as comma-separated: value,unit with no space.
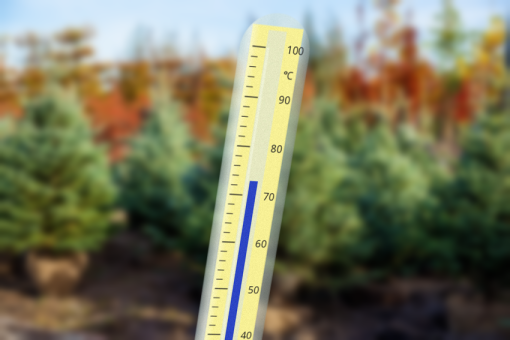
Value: 73,°C
